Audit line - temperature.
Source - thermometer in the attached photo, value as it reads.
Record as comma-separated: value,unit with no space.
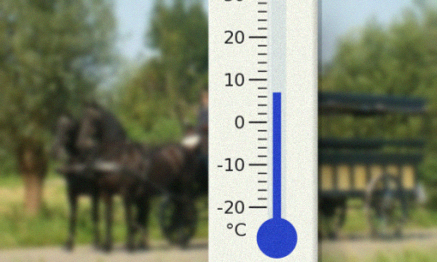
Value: 7,°C
